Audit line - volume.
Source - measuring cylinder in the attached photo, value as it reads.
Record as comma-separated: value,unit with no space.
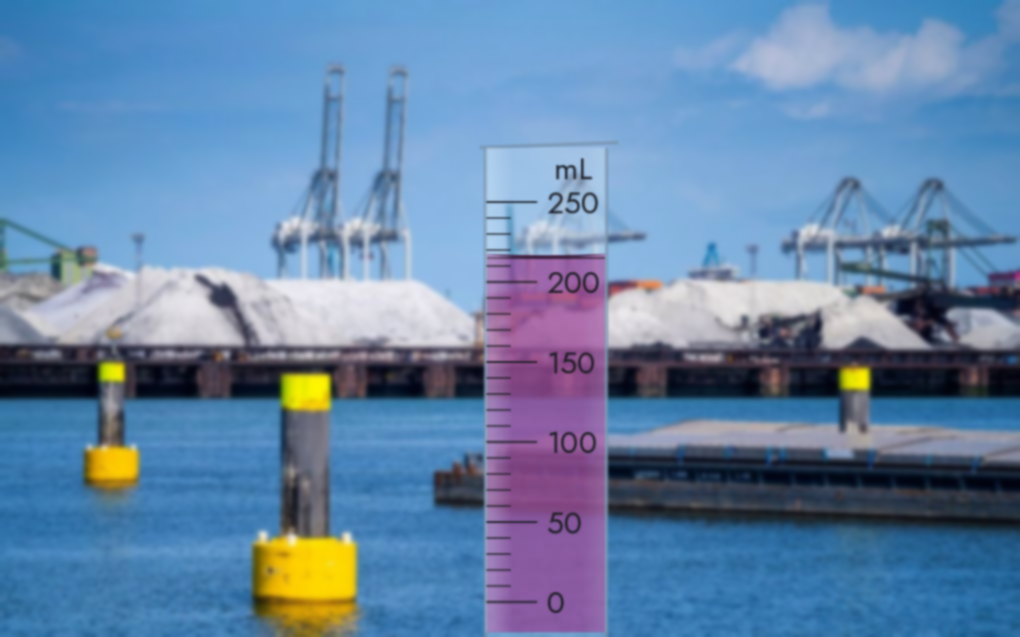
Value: 215,mL
